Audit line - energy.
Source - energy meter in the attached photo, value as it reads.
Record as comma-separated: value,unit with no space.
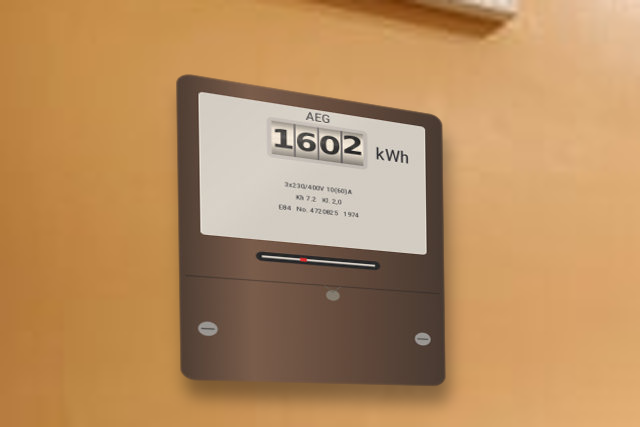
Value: 1602,kWh
